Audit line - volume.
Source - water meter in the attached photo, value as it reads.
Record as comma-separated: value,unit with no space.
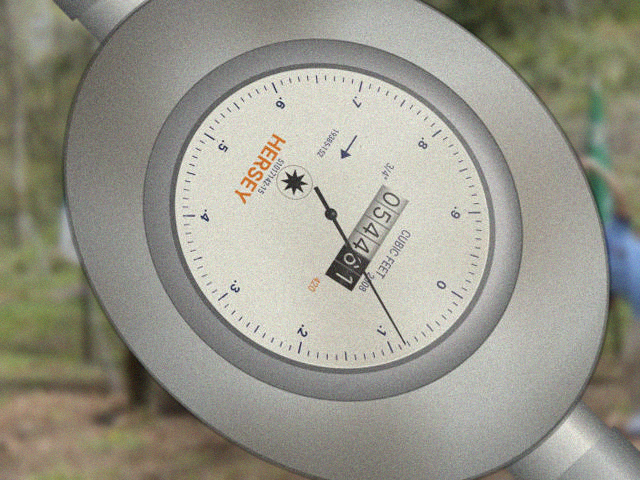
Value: 54461.08,ft³
